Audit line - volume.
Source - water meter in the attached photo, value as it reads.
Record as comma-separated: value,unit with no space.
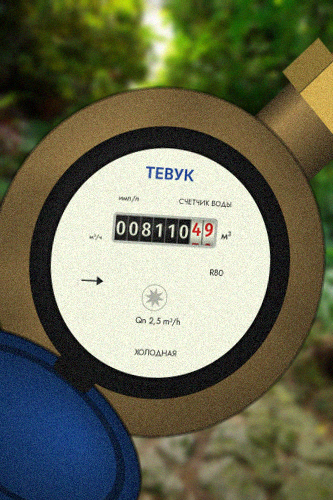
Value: 8110.49,m³
